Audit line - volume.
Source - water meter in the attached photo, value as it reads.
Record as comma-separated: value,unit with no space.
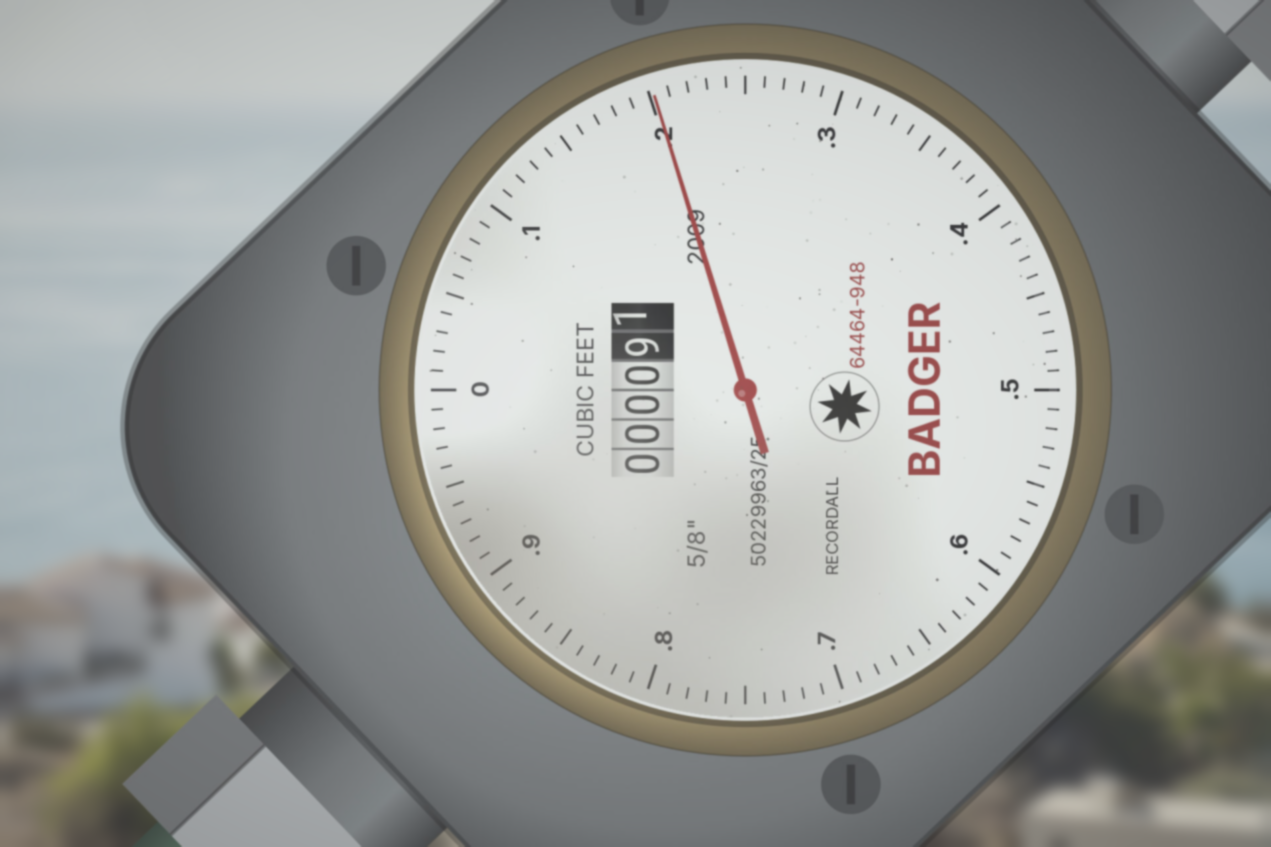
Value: 91.20,ft³
